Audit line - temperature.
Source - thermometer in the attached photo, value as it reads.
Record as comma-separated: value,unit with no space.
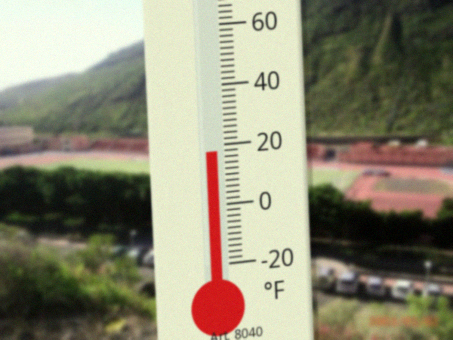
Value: 18,°F
